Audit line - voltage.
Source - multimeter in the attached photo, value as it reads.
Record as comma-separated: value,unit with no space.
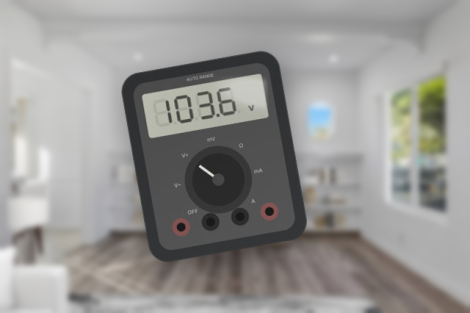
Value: 103.6,V
